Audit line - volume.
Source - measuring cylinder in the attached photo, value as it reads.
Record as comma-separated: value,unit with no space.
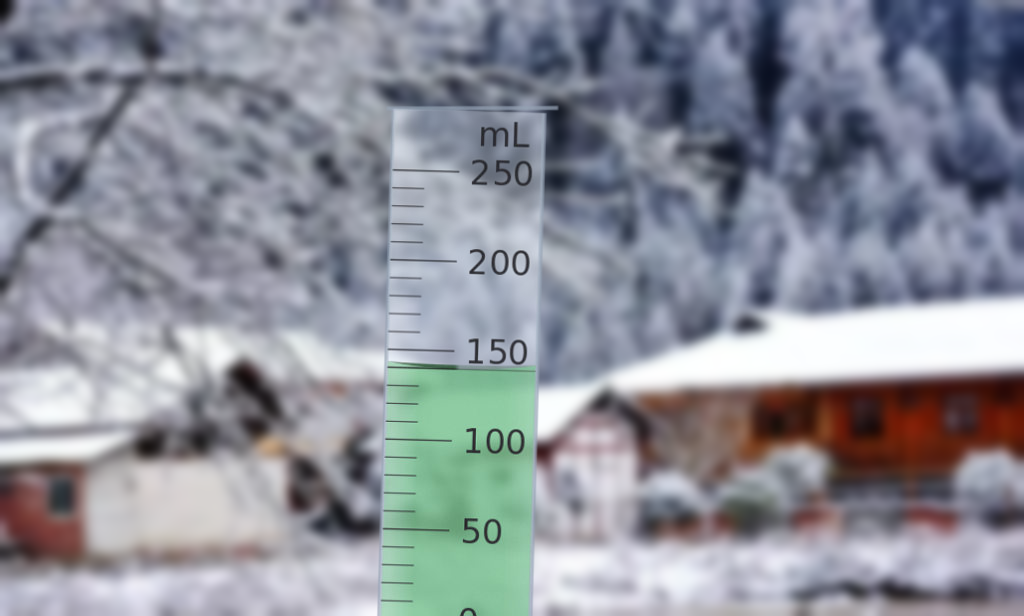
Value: 140,mL
